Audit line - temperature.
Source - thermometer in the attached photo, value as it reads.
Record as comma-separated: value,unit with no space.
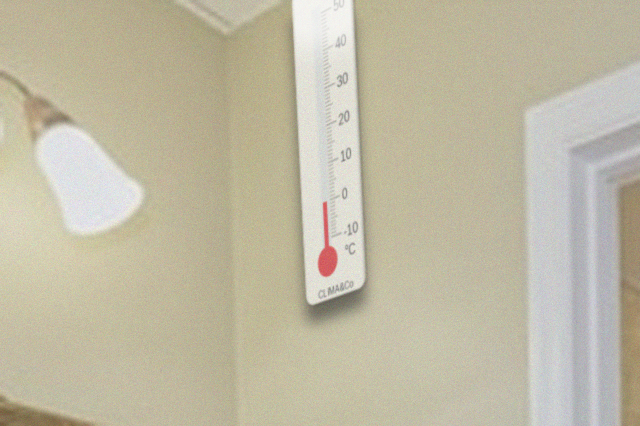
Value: 0,°C
